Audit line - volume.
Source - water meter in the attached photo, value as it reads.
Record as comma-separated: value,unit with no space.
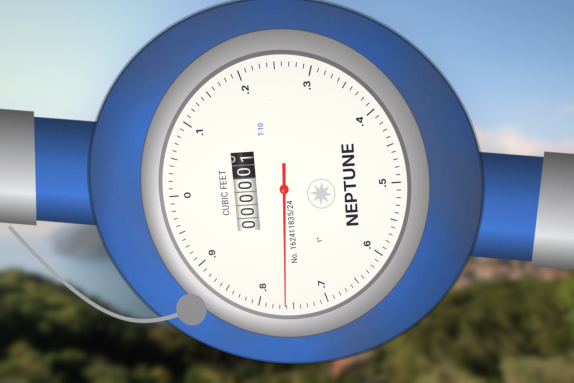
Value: 0.76,ft³
